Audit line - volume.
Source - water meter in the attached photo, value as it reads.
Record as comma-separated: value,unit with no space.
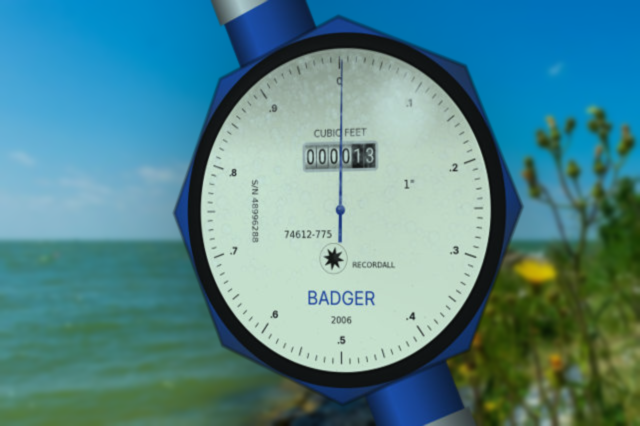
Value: 13.00,ft³
